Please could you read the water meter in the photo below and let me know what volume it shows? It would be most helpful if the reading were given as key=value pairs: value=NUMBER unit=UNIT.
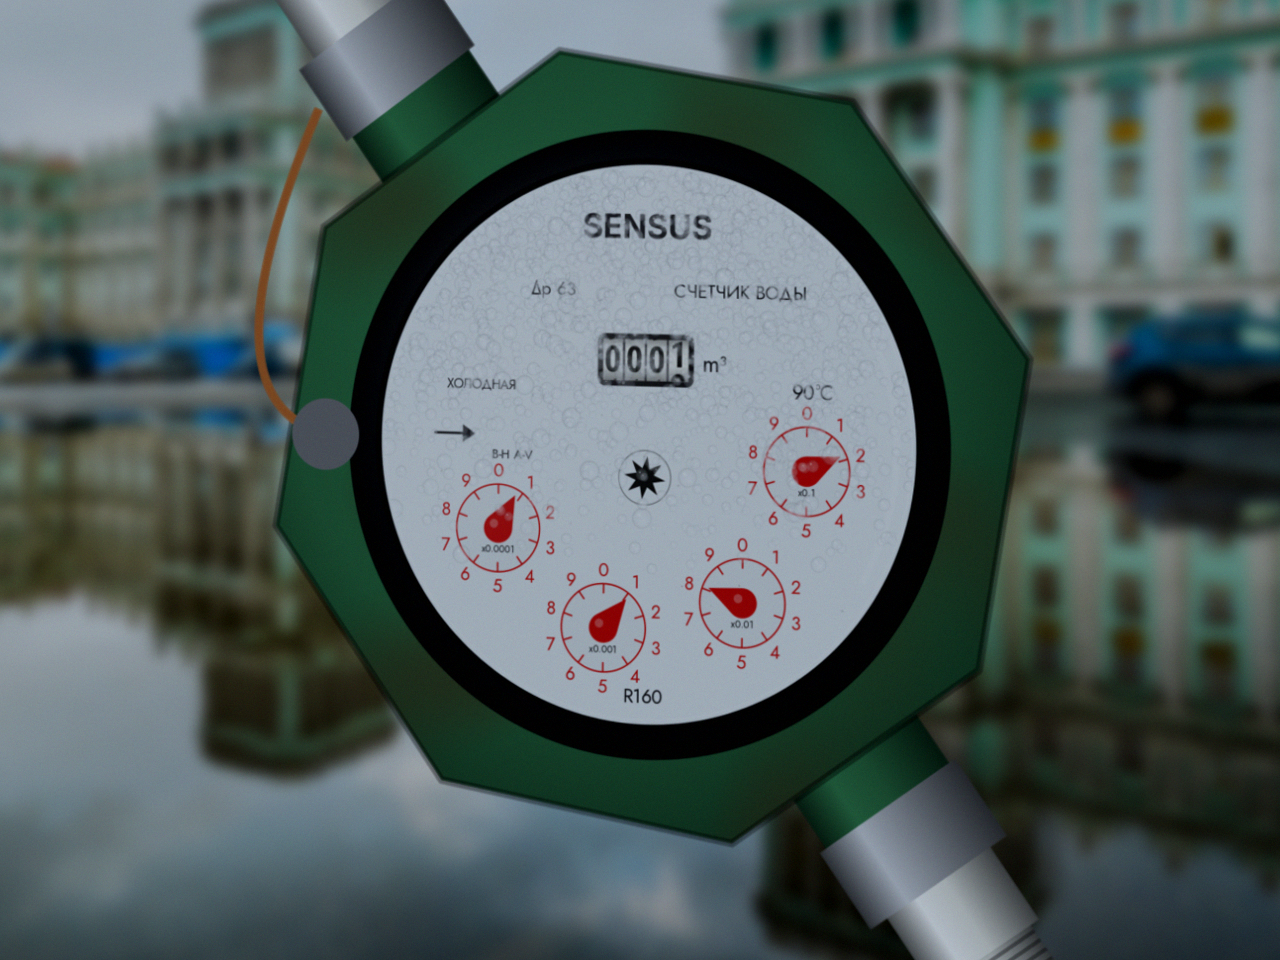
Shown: value=1.1810 unit=m³
